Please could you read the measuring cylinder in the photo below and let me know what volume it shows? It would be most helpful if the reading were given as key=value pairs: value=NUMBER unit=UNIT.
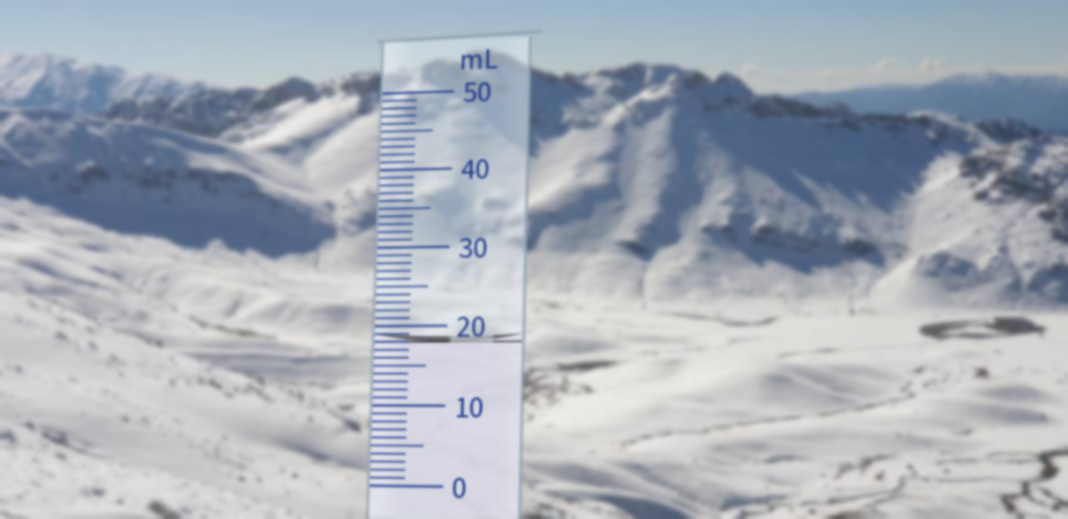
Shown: value=18 unit=mL
